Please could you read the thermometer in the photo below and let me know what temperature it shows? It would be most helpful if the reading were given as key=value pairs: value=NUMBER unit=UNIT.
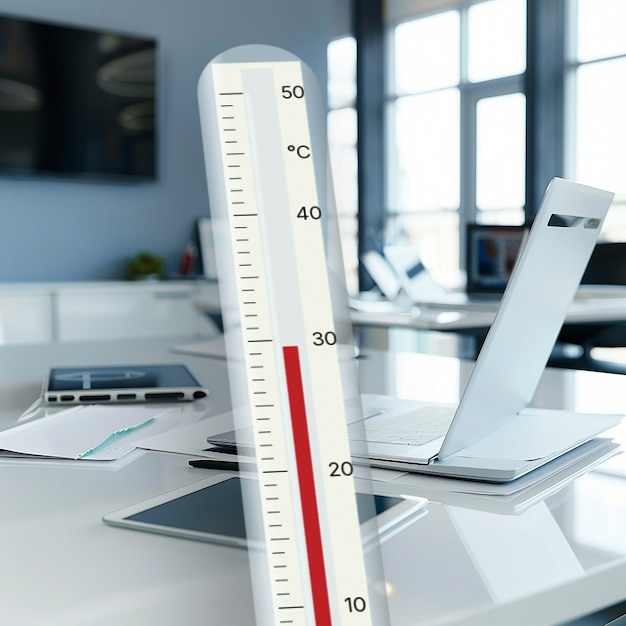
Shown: value=29.5 unit=°C
